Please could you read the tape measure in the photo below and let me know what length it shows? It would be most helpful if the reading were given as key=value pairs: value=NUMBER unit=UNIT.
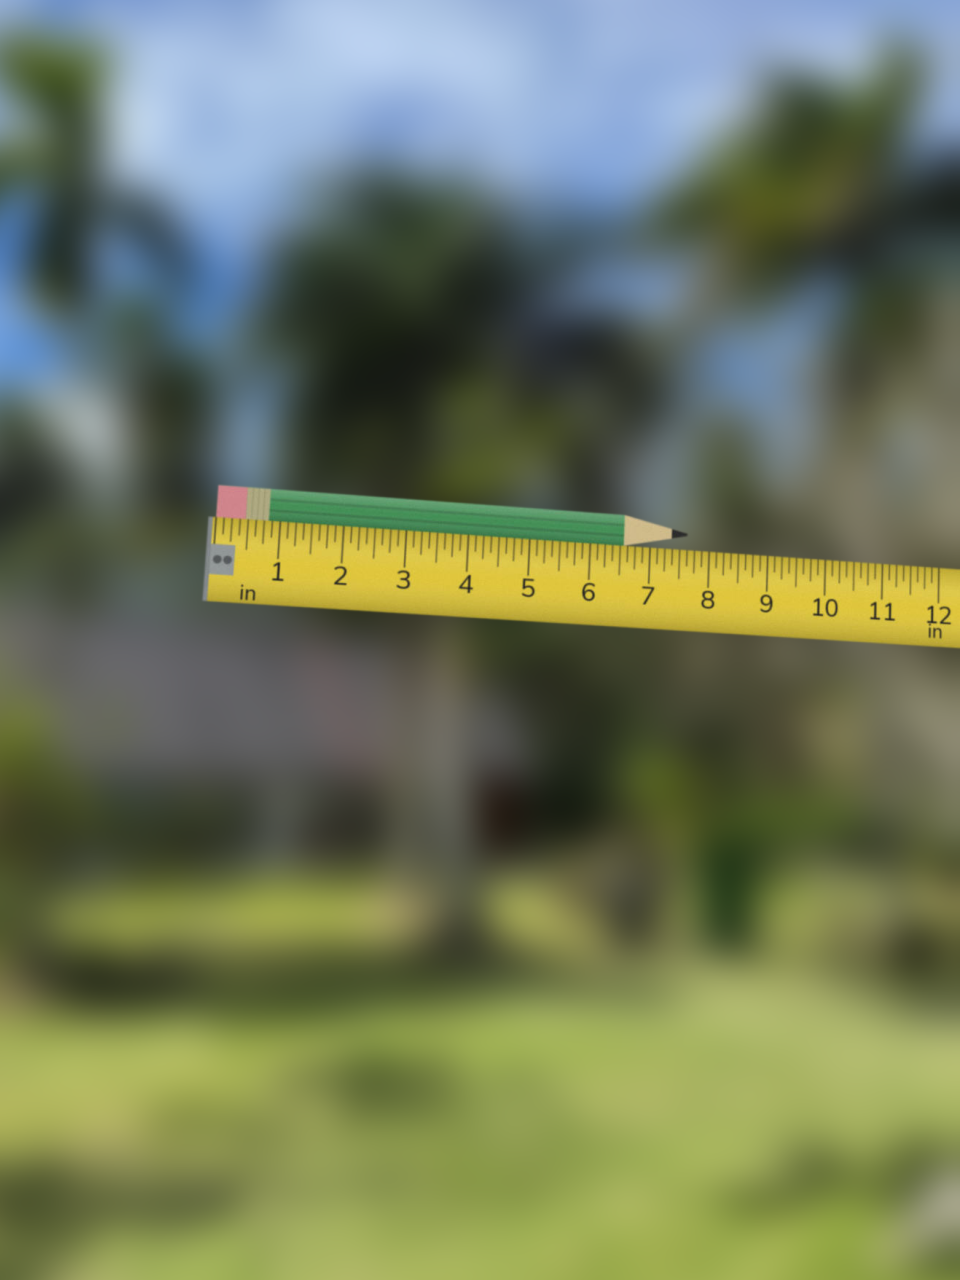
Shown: value=7.625 unit=in
